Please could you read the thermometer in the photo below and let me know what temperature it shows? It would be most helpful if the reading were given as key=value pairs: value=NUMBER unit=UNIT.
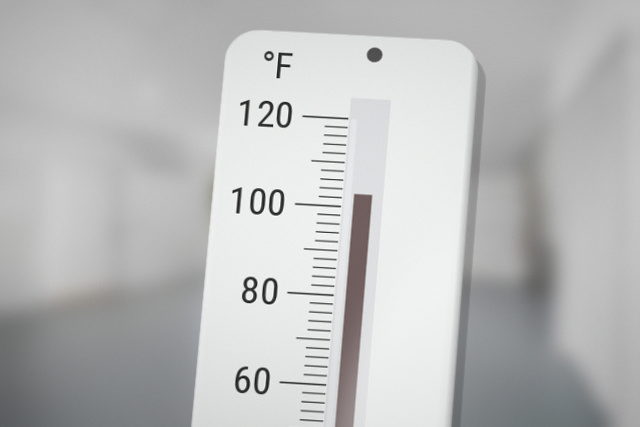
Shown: value=103 unit=°F
